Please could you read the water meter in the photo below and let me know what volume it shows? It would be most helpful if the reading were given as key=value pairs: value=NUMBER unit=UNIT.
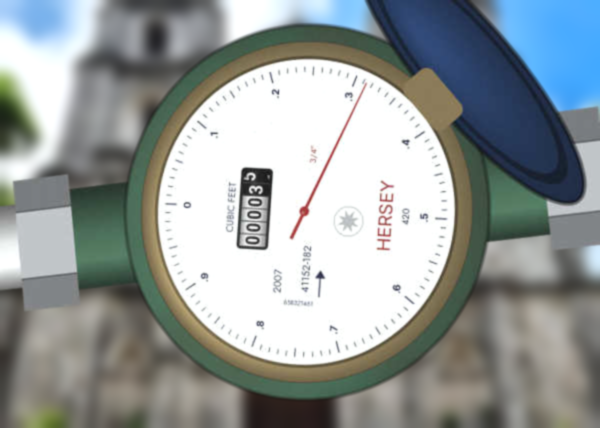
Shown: value=35.31 unit=ft³
